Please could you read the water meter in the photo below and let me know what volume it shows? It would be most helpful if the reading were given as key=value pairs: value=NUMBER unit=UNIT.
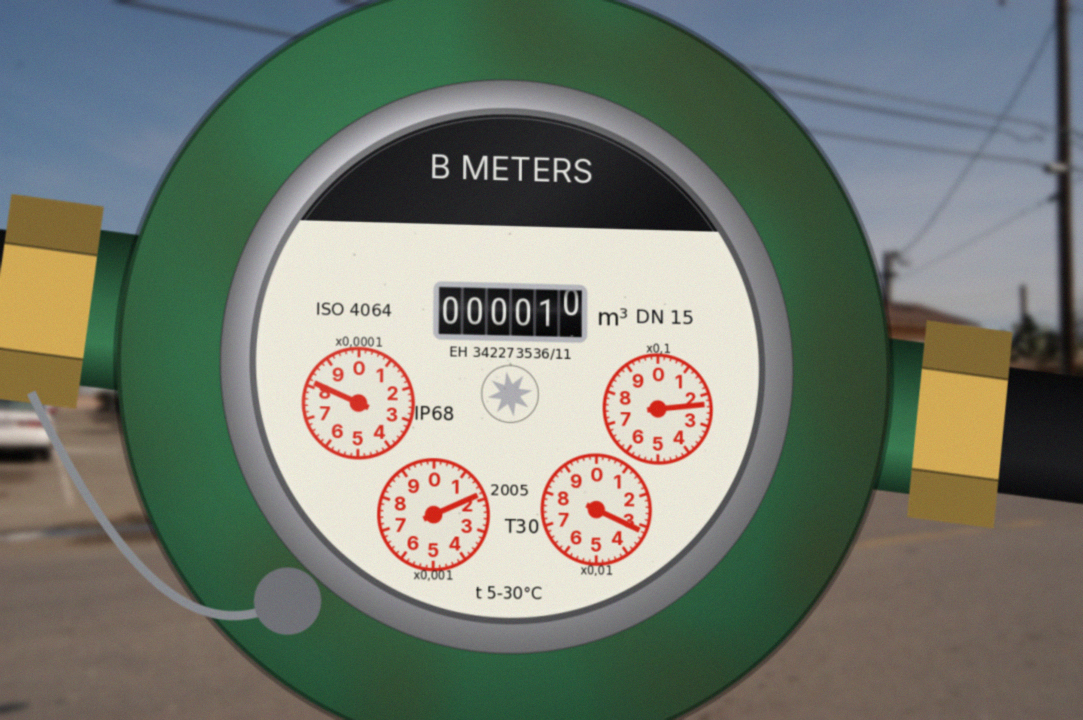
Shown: value=10.2318 unit=m³
